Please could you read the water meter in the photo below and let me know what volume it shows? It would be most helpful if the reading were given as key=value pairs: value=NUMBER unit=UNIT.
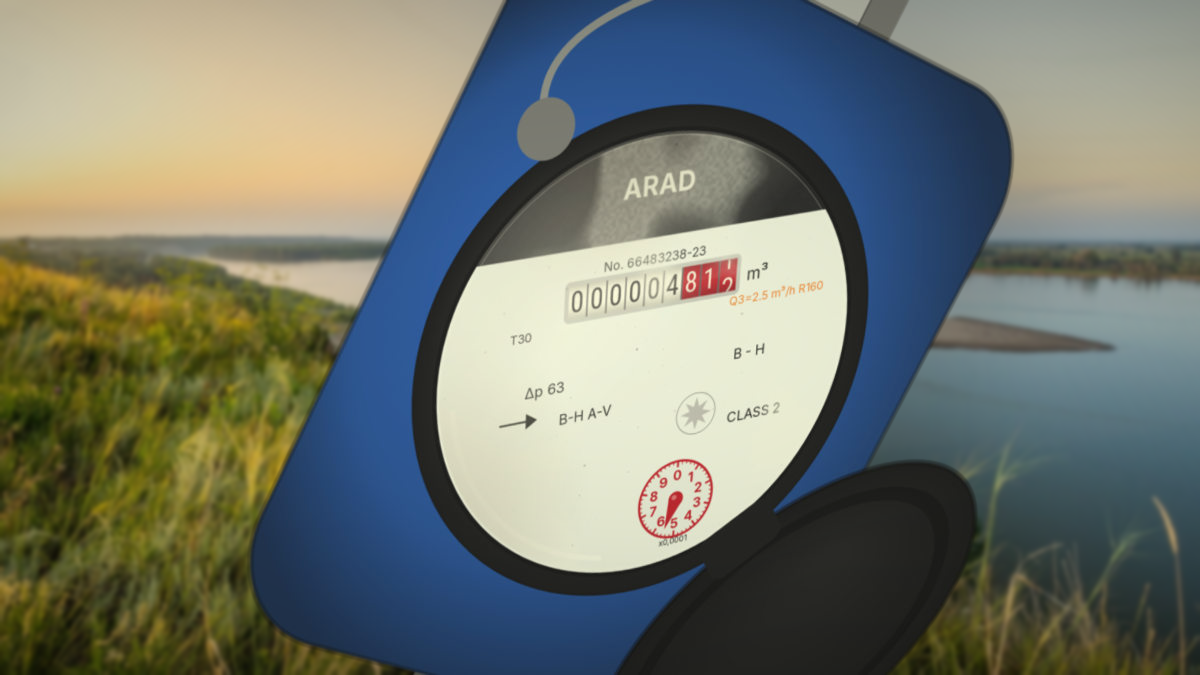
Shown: value=4.8115 unit=m³
